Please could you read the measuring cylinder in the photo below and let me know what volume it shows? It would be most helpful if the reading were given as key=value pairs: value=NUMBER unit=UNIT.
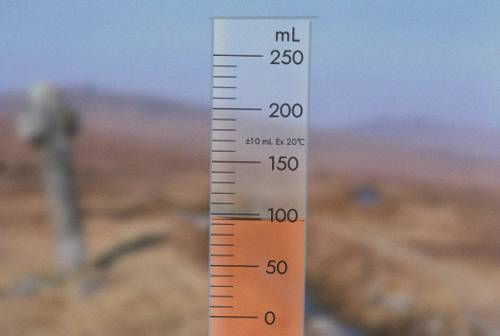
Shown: value=95 unit=mL
